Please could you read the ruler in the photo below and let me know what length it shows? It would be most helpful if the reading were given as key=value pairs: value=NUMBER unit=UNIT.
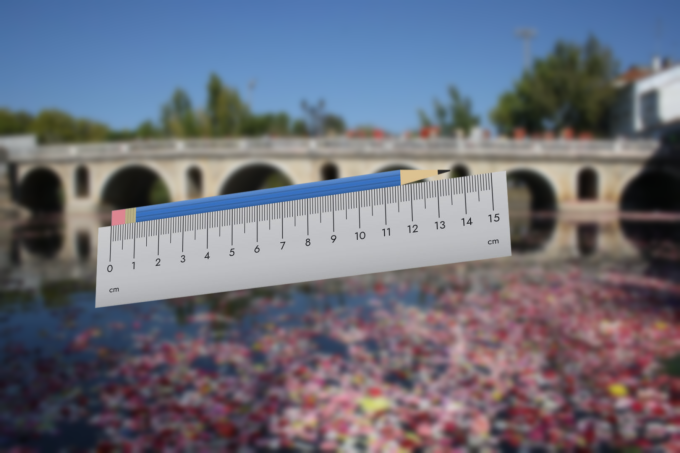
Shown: value=13.5 unit=cm
